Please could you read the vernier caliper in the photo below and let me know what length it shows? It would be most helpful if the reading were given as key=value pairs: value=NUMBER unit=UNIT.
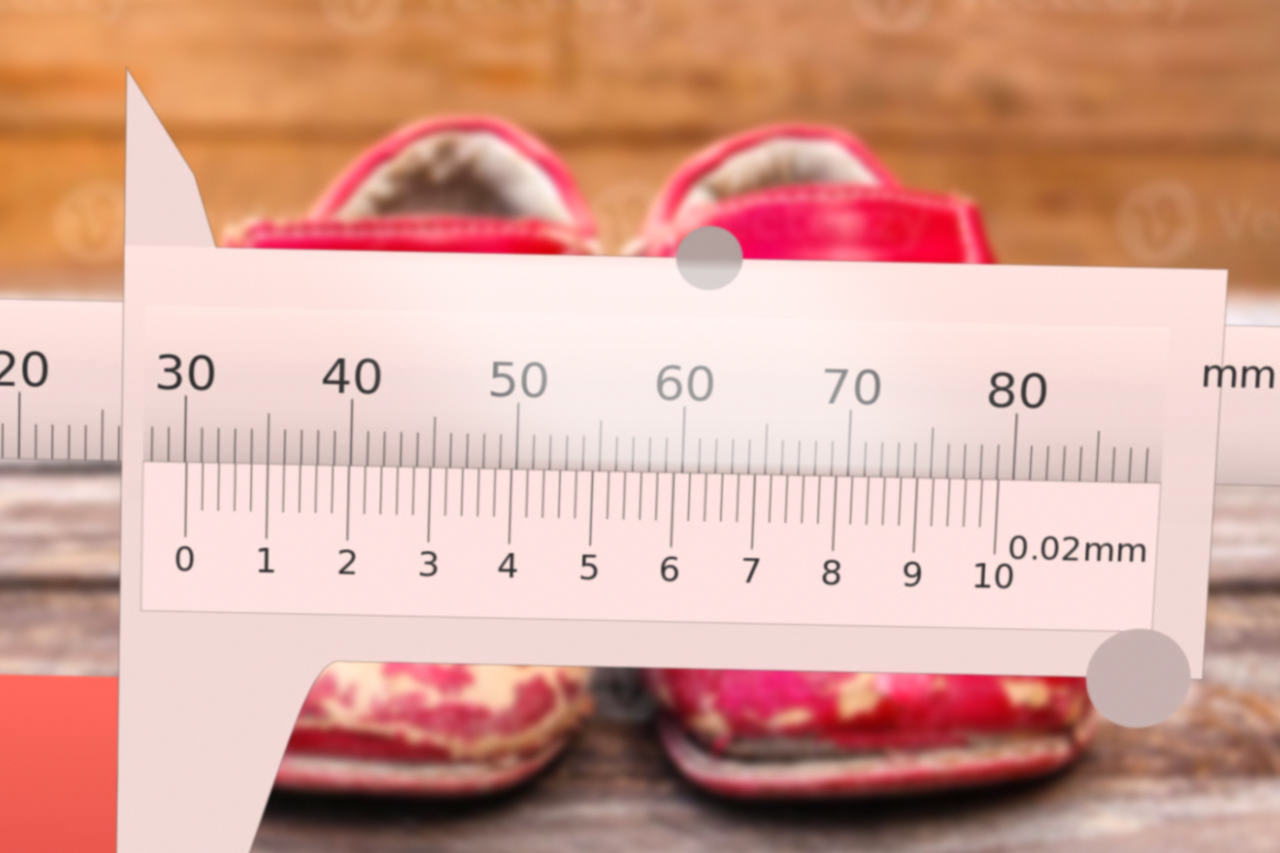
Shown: value=30.1 unit=mm
